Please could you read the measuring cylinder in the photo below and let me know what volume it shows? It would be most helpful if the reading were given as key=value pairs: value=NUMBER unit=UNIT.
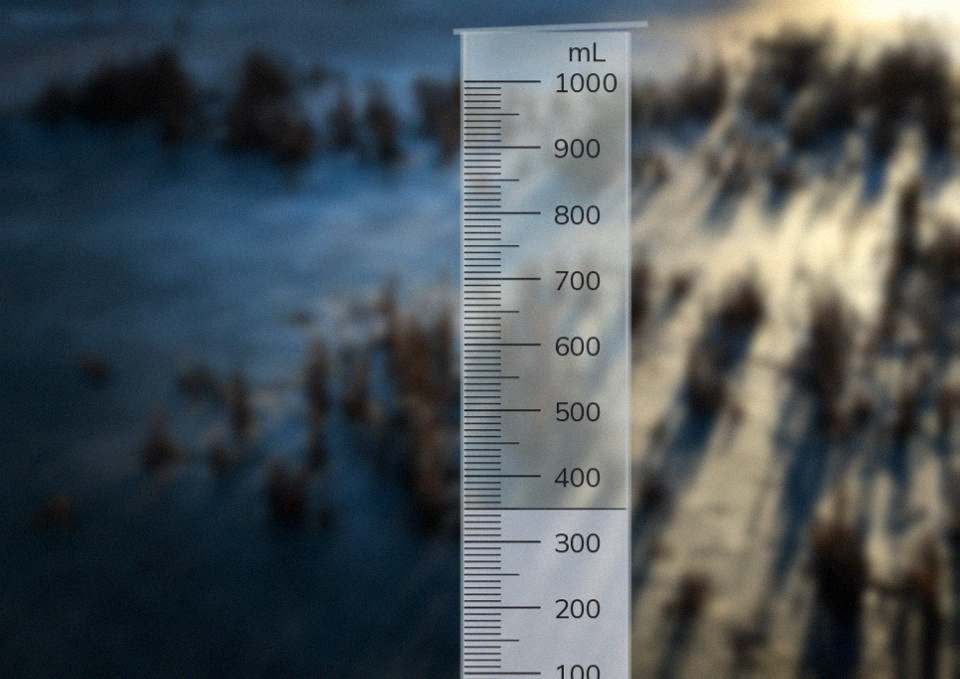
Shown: value=350 unit=mL
